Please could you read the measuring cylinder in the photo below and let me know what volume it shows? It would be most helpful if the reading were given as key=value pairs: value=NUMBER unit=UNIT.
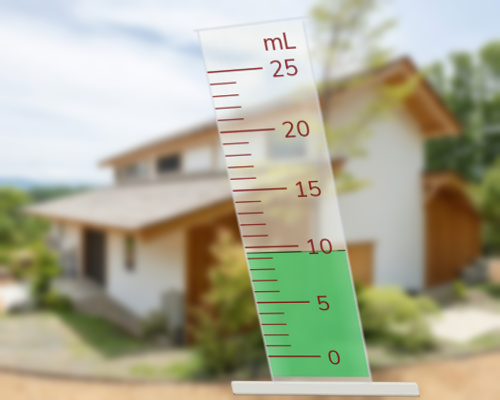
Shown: value=9.5 unit=mL
